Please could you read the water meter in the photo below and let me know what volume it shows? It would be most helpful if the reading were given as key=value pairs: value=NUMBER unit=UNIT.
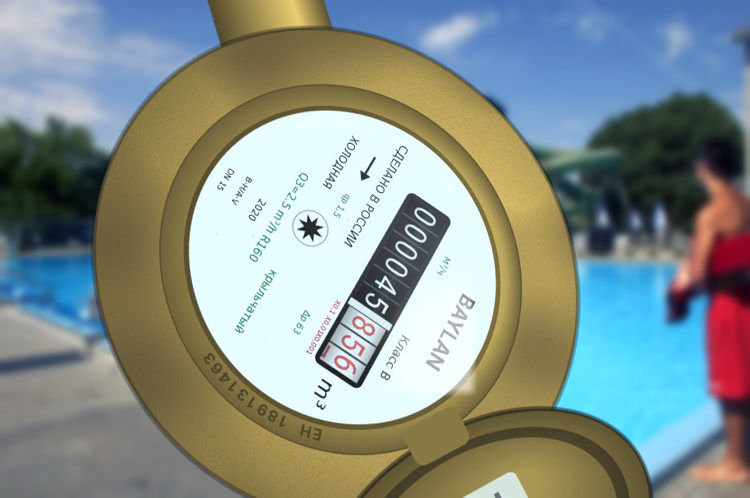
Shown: value=45.856 unit=m³
